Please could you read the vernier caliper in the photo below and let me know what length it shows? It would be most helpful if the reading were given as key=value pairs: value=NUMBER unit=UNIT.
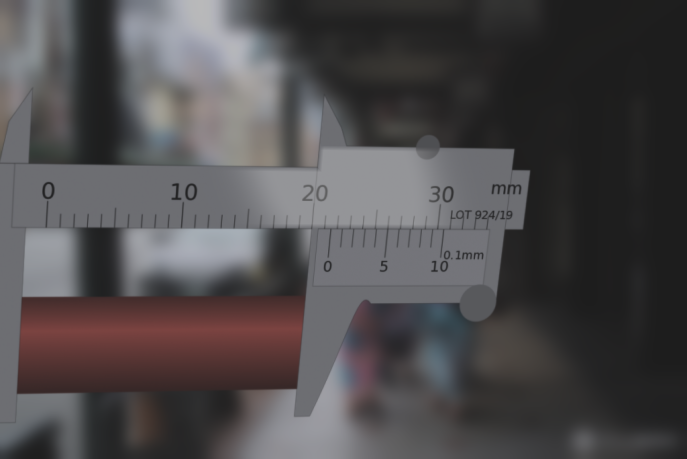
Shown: value=21.5 unit=mm
